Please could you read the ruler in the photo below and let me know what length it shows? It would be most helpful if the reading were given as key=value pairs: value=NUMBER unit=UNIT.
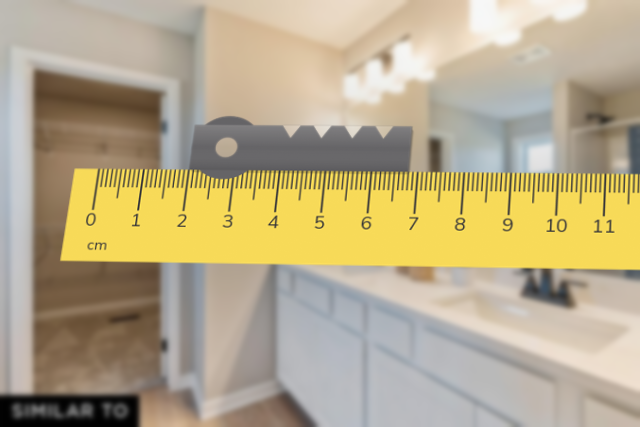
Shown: value=4.8 unit=cm
